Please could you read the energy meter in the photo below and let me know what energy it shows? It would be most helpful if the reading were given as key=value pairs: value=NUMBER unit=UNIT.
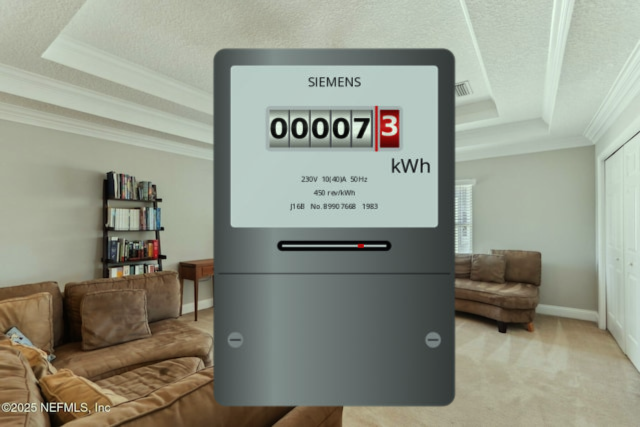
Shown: value=7.3 unit=kWh
